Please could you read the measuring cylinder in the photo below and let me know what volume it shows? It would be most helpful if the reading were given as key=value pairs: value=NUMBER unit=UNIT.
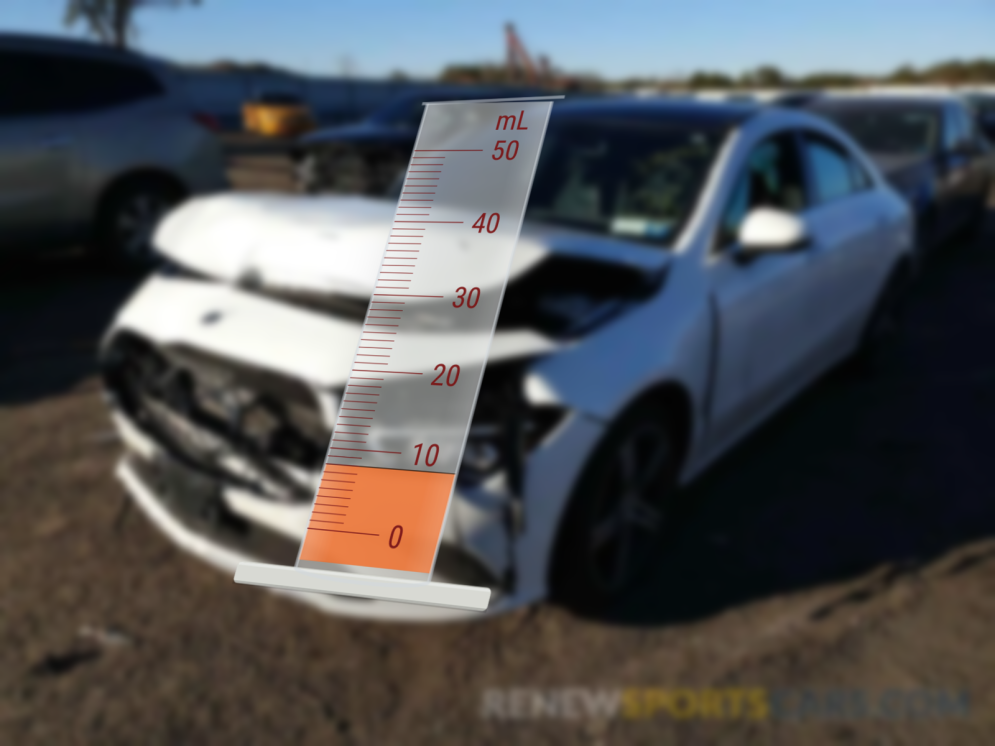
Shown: value=8 unit=mL
